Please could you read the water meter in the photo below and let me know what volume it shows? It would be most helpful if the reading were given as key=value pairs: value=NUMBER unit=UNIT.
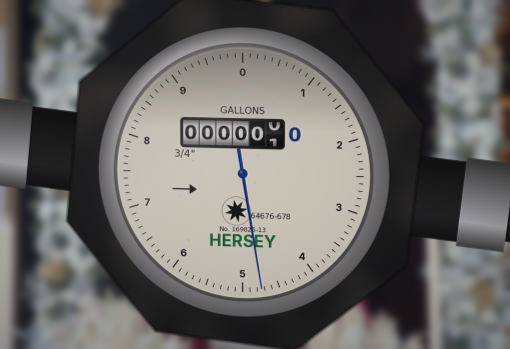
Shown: value=4.7 unit=gal
